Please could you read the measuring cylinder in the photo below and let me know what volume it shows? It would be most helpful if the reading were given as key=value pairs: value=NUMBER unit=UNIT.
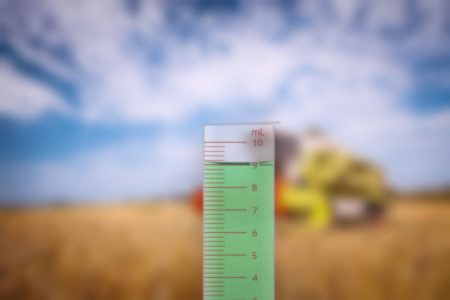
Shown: value=9 unit=mL
